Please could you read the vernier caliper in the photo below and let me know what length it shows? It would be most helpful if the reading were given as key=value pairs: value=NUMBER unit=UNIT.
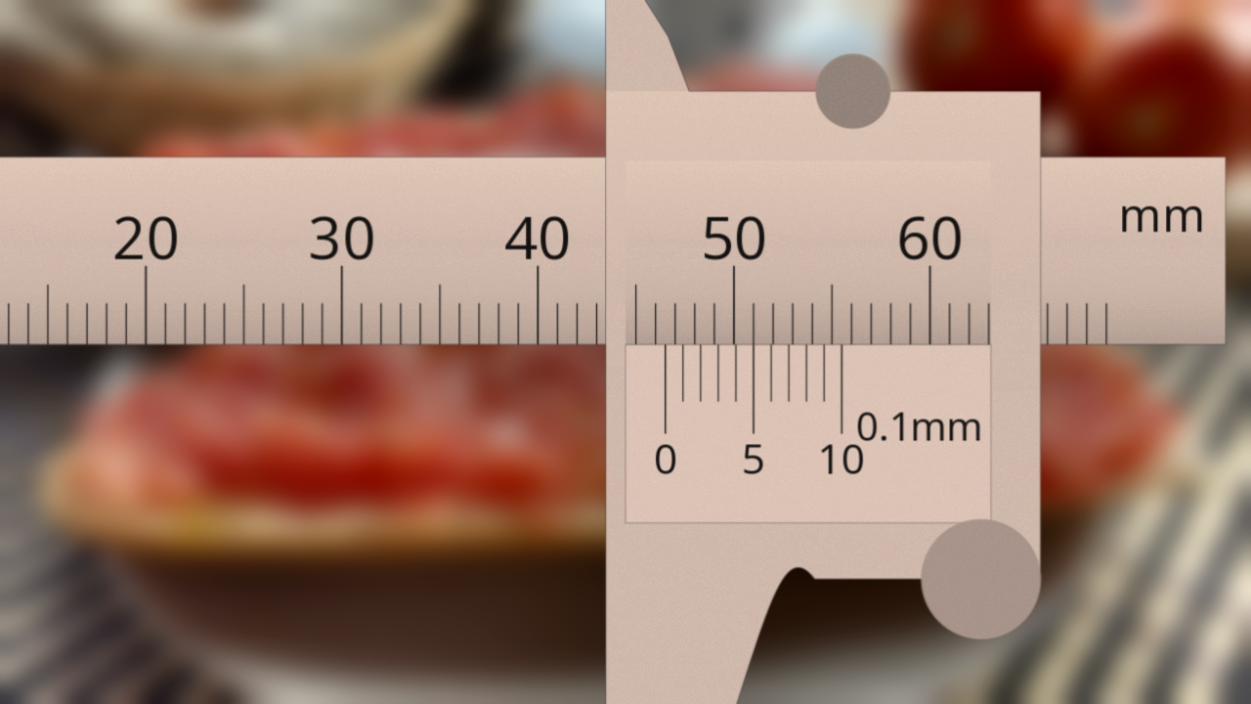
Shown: value=46.5 unit=mm
